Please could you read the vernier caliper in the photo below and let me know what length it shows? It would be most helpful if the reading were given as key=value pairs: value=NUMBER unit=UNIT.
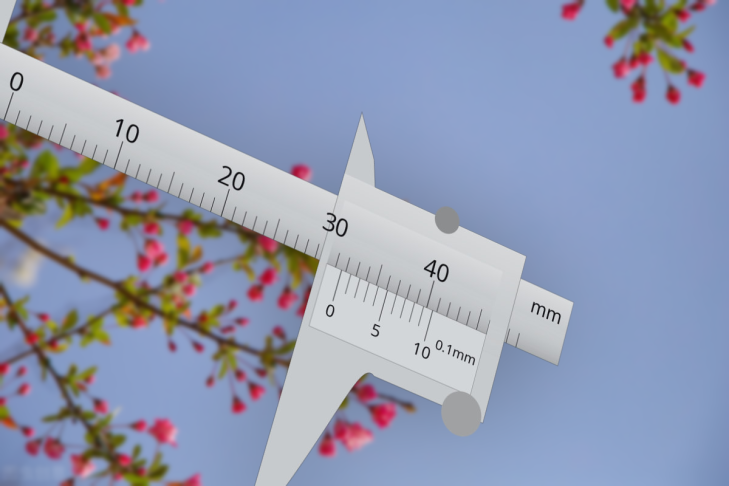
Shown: value=31.6 unit=mm
